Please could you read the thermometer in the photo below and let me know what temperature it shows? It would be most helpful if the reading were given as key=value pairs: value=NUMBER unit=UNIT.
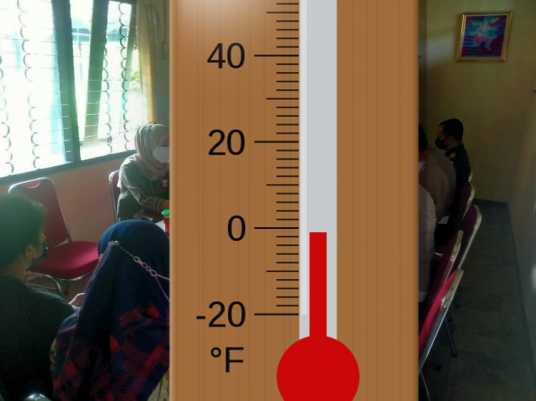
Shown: value=-1 unit=°F
